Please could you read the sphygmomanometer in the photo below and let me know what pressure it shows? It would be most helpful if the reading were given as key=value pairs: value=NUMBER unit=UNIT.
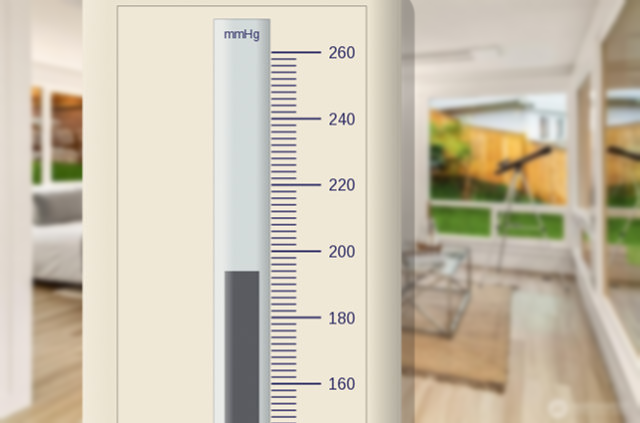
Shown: value=194 unit=mmHg
